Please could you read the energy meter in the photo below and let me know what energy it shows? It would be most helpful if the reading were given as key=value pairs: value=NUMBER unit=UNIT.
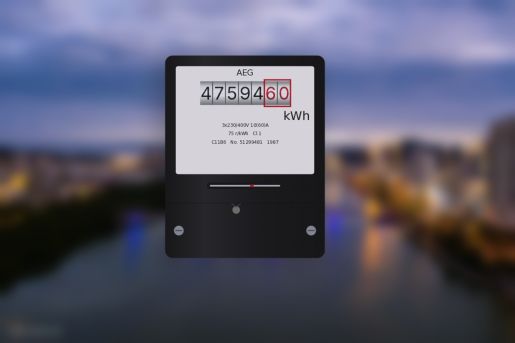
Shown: value=47594.60 unit=kWh
